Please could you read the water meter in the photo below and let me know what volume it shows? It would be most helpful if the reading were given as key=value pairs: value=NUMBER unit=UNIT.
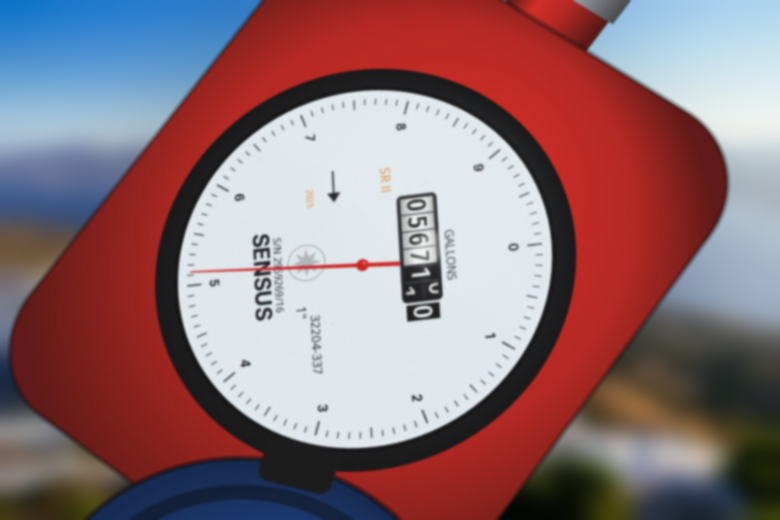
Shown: value=567105.1 unit=gal
